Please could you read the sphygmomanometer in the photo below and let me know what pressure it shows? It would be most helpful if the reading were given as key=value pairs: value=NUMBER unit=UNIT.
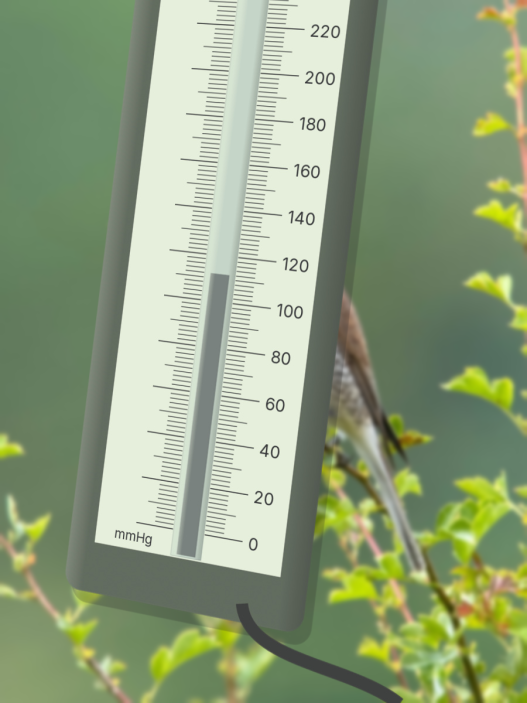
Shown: value=112 unit=mmHg
